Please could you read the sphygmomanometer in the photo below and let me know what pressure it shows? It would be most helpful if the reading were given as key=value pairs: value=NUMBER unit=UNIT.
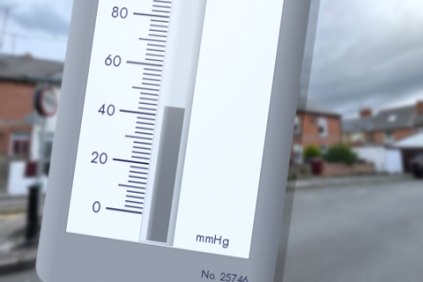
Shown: value=44 unit=mmHg
